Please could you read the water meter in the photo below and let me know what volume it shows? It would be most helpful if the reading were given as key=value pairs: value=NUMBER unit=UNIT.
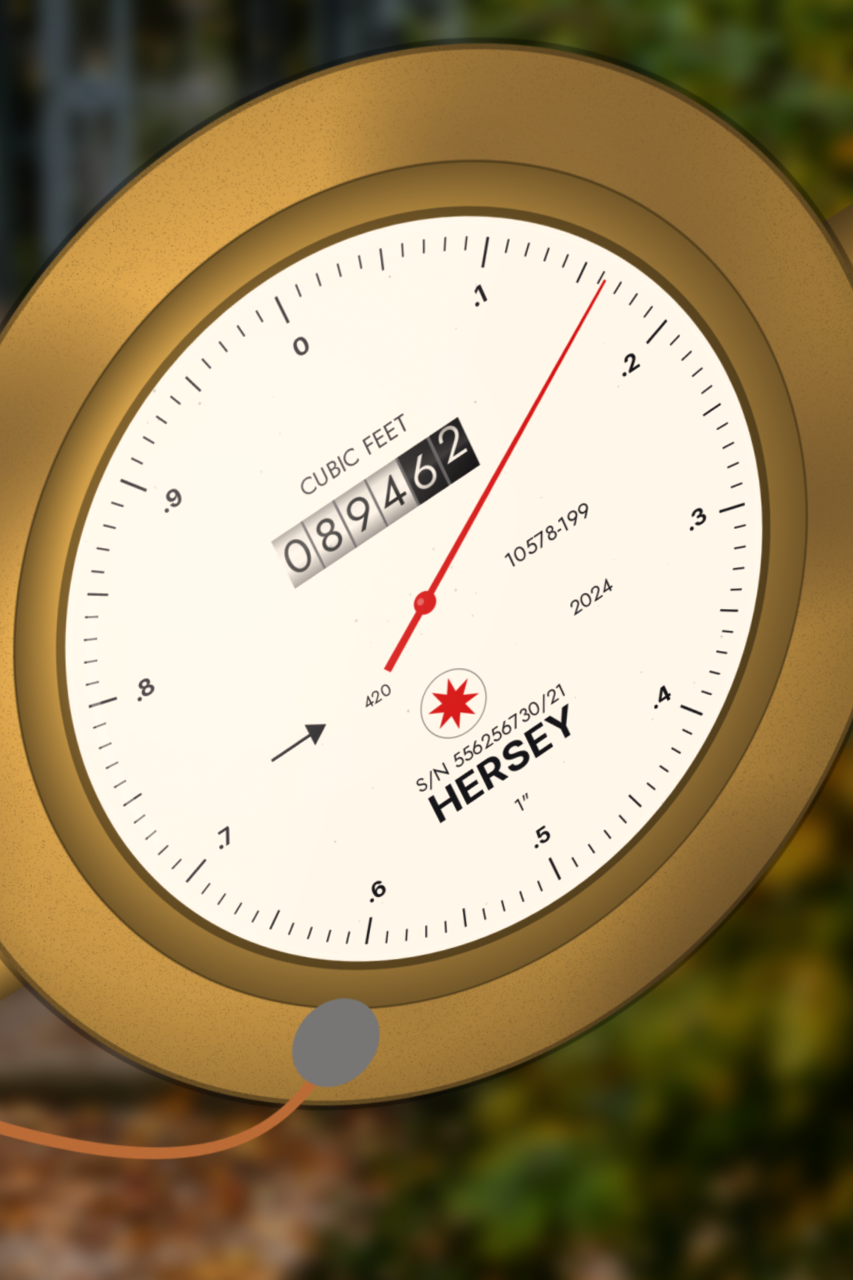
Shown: value=89462.16 unit=ft³
